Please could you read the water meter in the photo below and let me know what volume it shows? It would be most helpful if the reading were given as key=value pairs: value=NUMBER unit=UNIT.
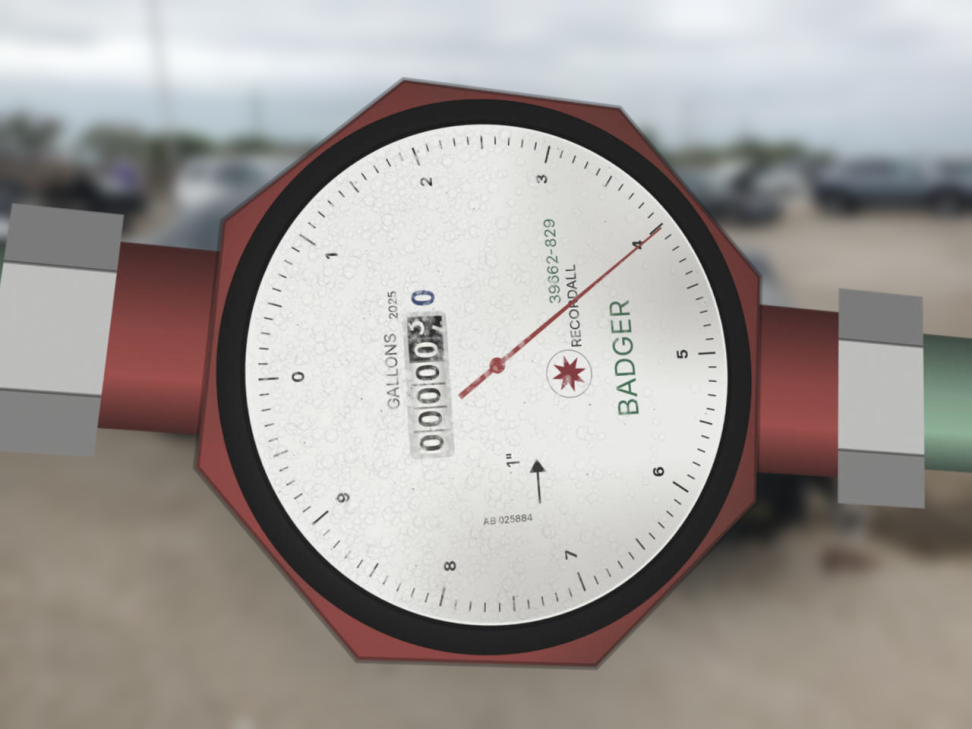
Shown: value=34.0 unit=gal
